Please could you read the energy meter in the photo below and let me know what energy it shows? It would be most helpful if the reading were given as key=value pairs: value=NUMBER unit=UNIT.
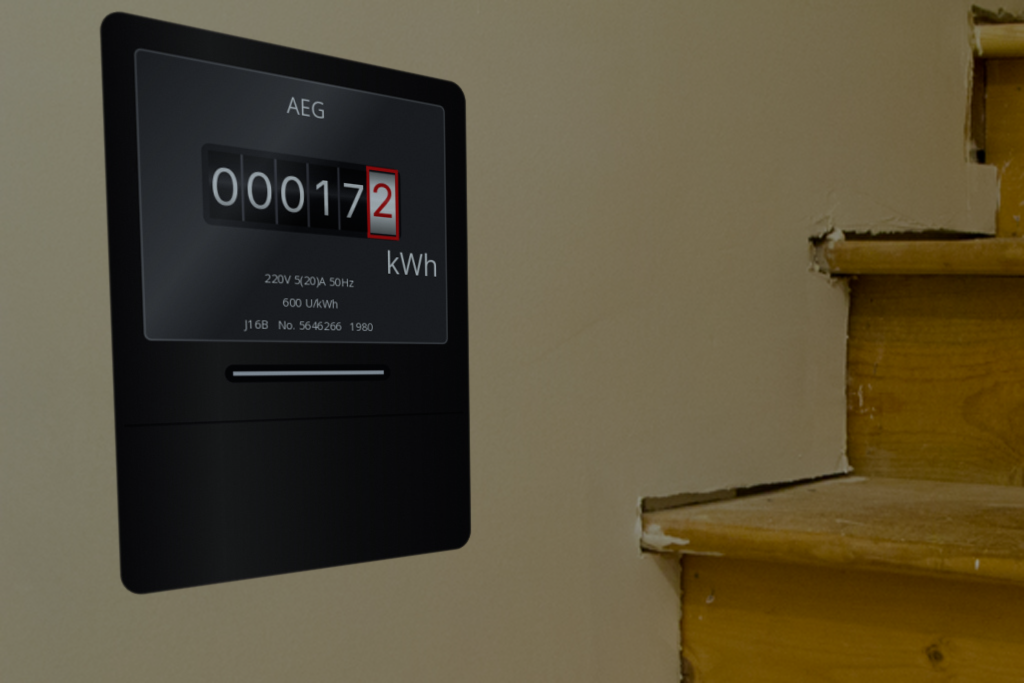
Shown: value=17.2 unit=kWh
